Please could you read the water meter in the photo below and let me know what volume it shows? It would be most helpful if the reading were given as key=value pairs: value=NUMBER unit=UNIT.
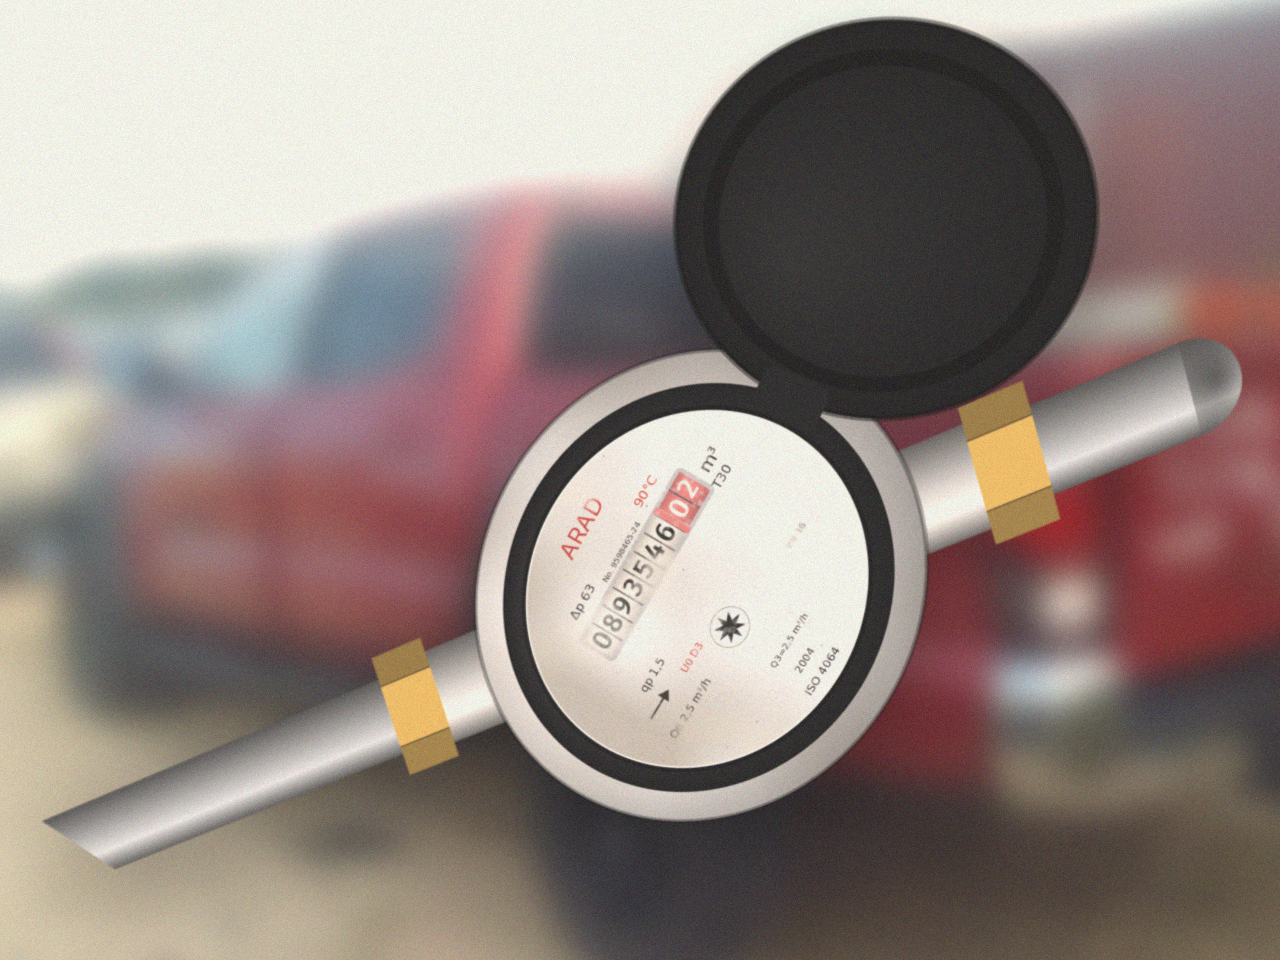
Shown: value=893546.02 unit=m³
